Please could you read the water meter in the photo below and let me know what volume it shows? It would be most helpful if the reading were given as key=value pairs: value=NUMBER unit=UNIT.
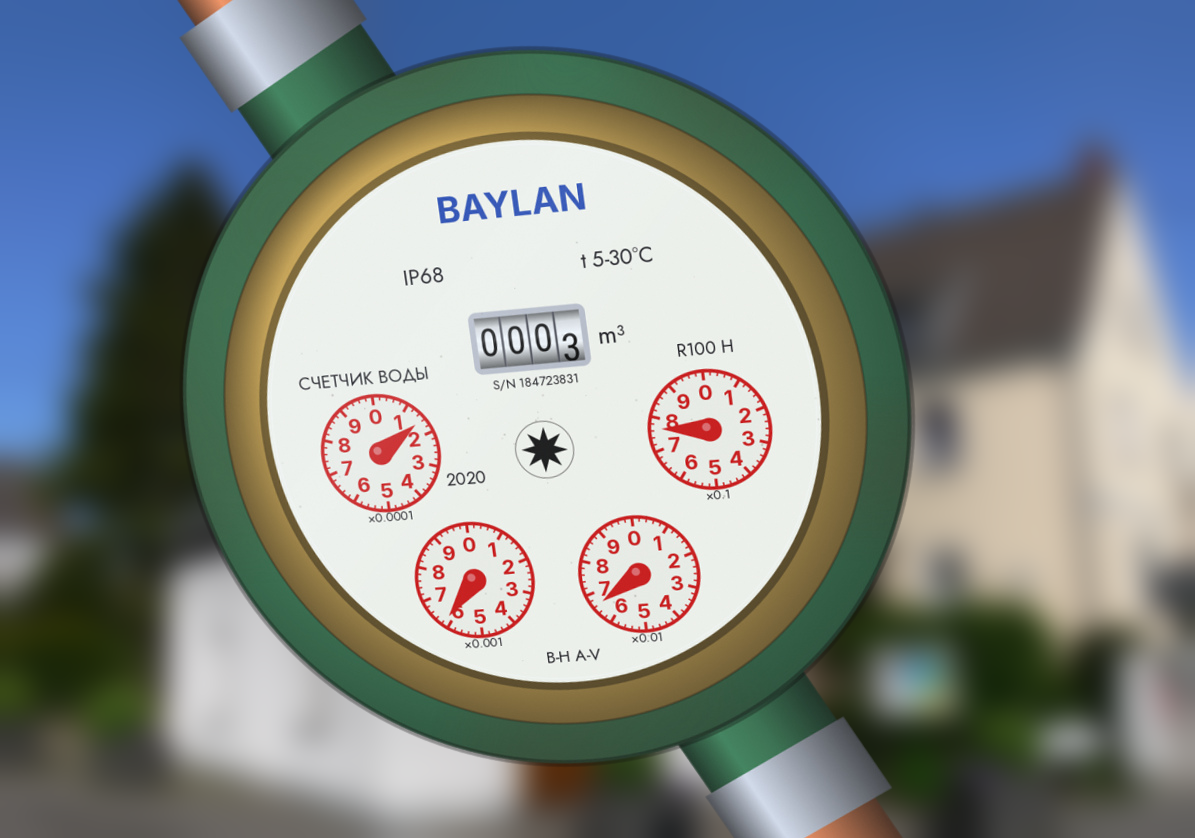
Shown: value=2.7661 unit=m³
